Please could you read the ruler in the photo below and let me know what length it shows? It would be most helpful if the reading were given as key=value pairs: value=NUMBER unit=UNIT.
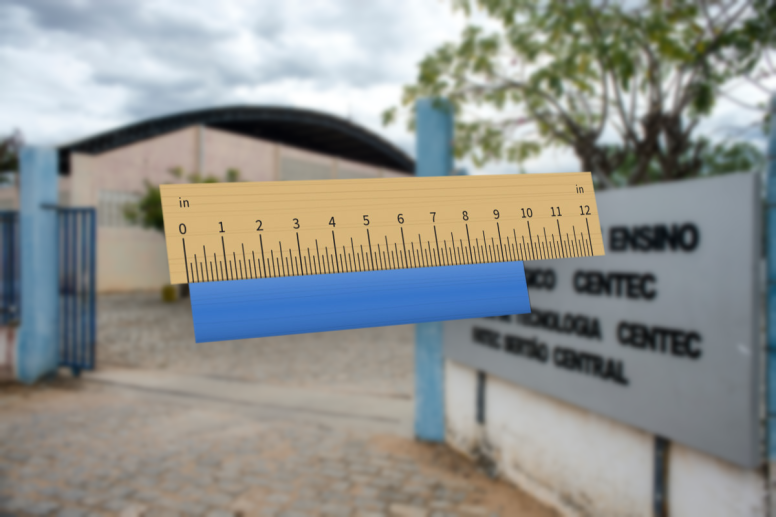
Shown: value=9.625 unit=in
